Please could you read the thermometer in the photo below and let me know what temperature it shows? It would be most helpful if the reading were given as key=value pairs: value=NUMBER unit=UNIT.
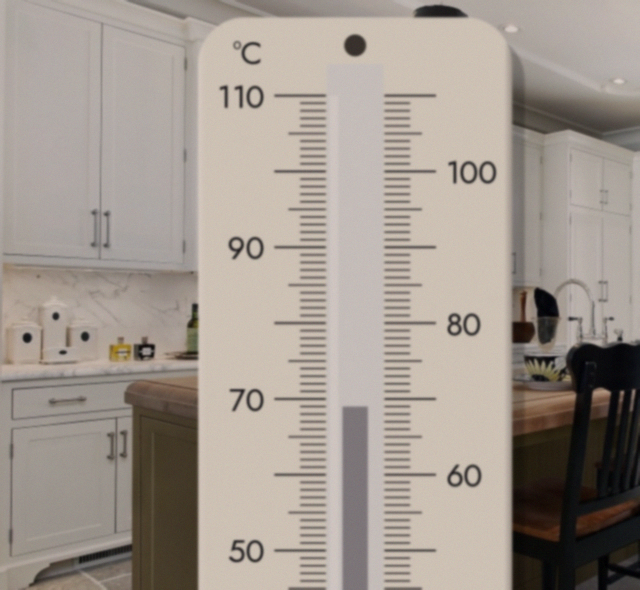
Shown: value=69 unit=°C
